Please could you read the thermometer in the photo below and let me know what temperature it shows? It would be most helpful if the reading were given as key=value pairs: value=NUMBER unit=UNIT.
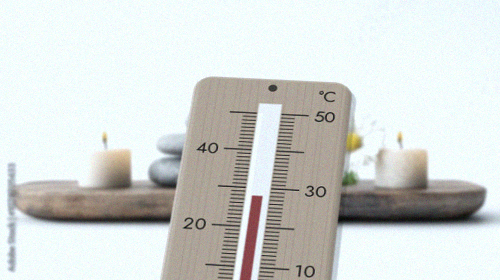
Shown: value=28 unit=°C
